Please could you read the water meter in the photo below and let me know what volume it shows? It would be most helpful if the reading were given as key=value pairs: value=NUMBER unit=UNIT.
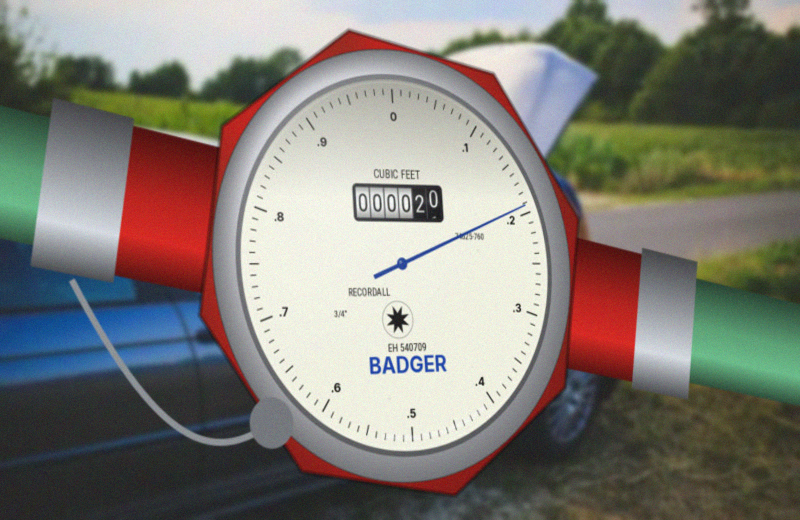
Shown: value=20.19 unit=ft³
